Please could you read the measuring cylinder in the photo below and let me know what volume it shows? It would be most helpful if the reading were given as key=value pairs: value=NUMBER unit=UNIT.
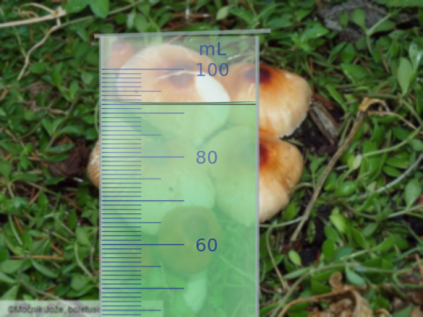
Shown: value=92 unit=mL
